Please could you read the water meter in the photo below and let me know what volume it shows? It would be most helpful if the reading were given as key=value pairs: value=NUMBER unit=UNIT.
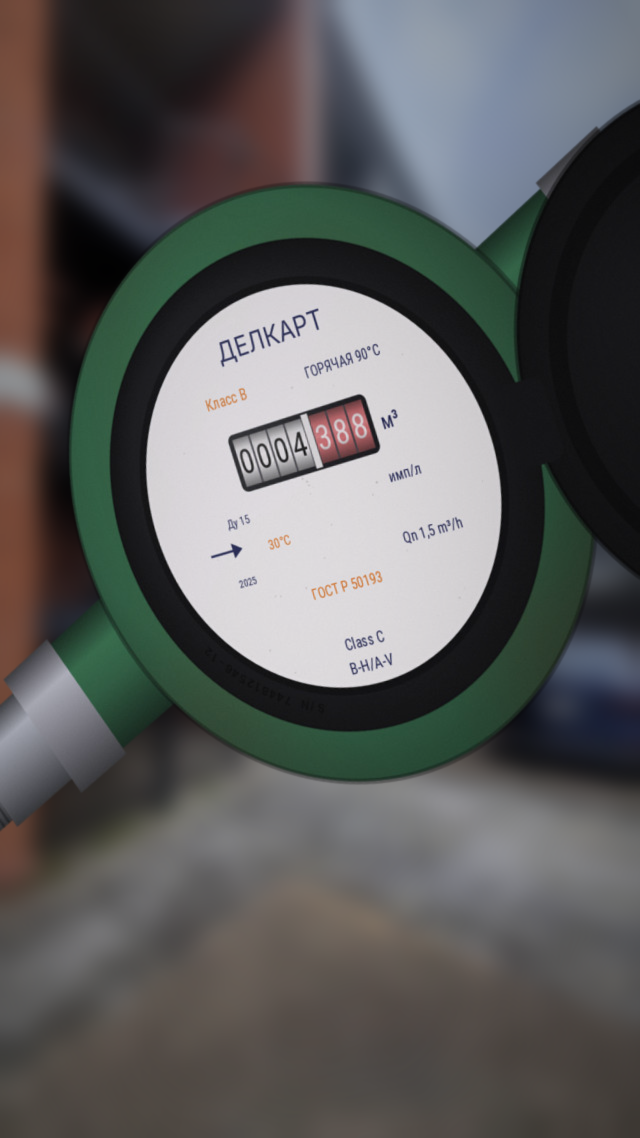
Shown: value=4.388 unit=m³
